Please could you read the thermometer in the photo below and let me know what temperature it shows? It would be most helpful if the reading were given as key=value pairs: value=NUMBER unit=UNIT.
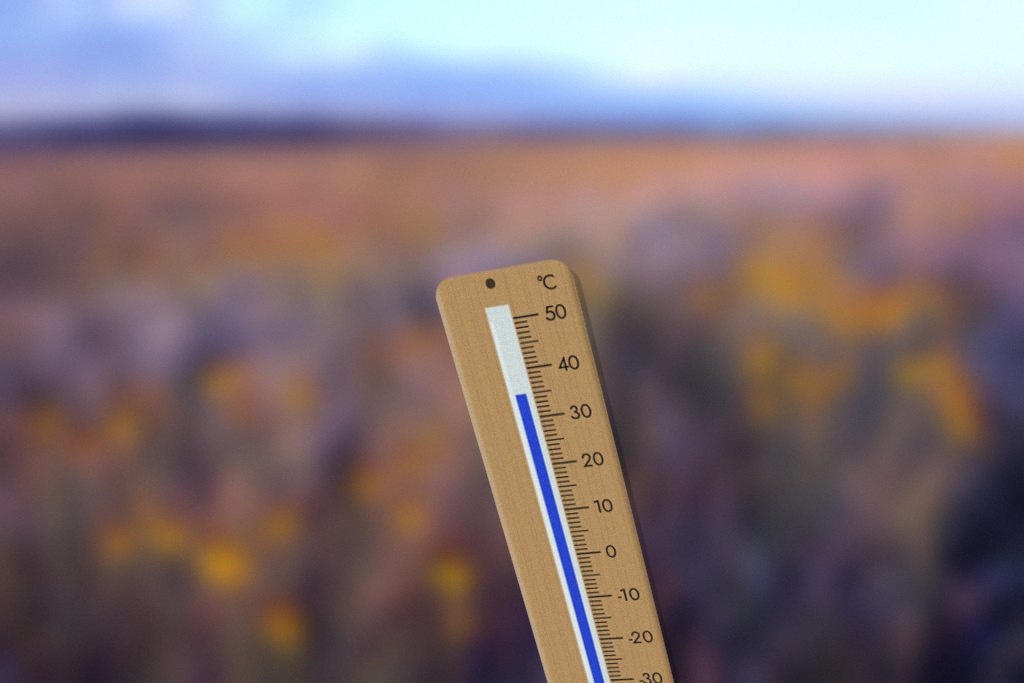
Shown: value=35 unit=°C
